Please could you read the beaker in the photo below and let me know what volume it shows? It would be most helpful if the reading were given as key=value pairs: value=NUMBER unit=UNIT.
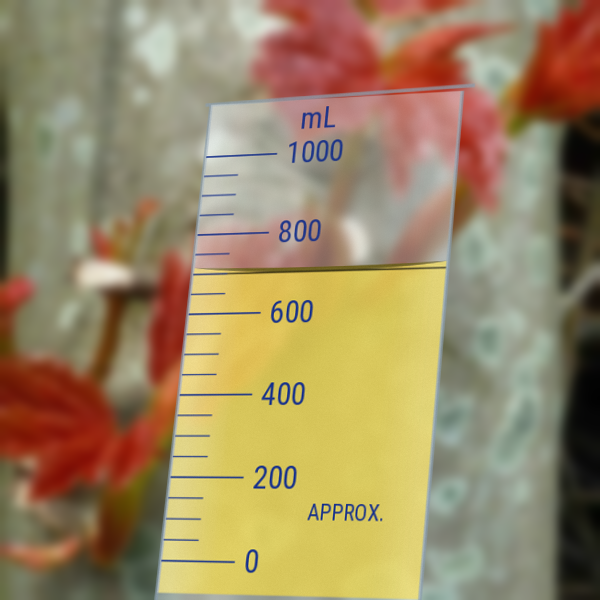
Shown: value=700 unit=mL
